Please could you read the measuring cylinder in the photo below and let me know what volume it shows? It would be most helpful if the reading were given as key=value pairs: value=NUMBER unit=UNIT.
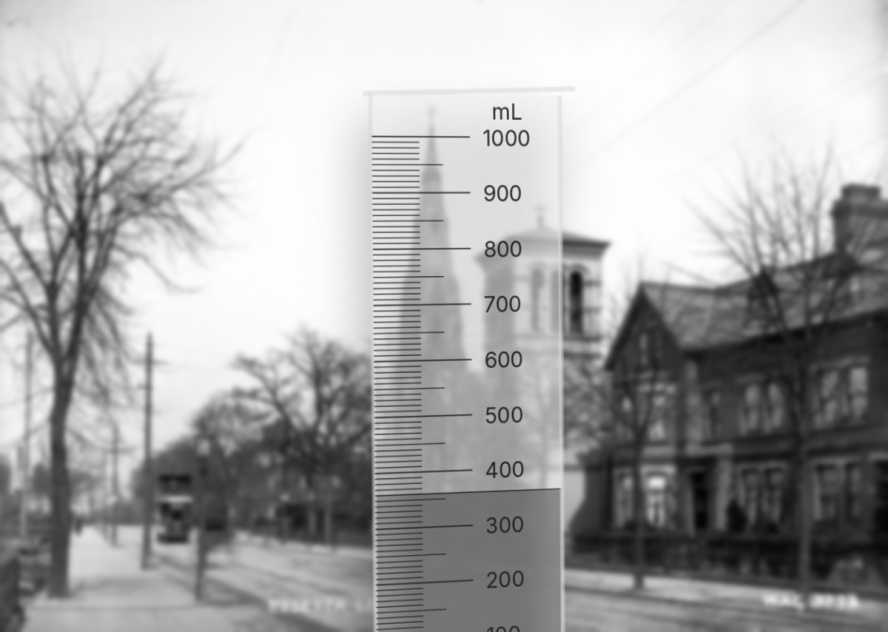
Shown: value=360 unit=mL
